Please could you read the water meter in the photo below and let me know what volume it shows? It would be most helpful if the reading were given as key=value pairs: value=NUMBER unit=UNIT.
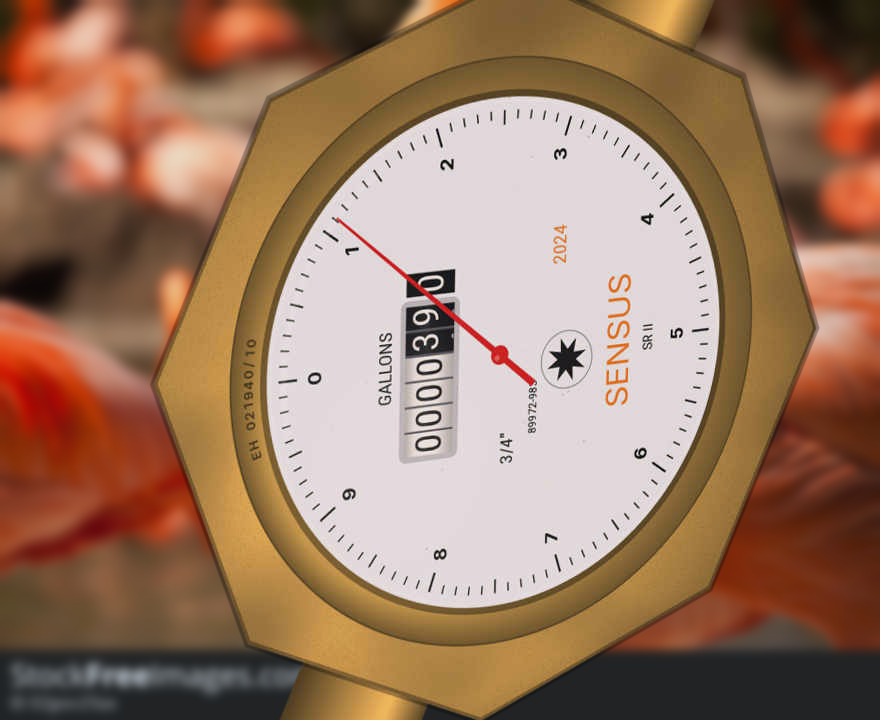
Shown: value=391.1 unit=gal
